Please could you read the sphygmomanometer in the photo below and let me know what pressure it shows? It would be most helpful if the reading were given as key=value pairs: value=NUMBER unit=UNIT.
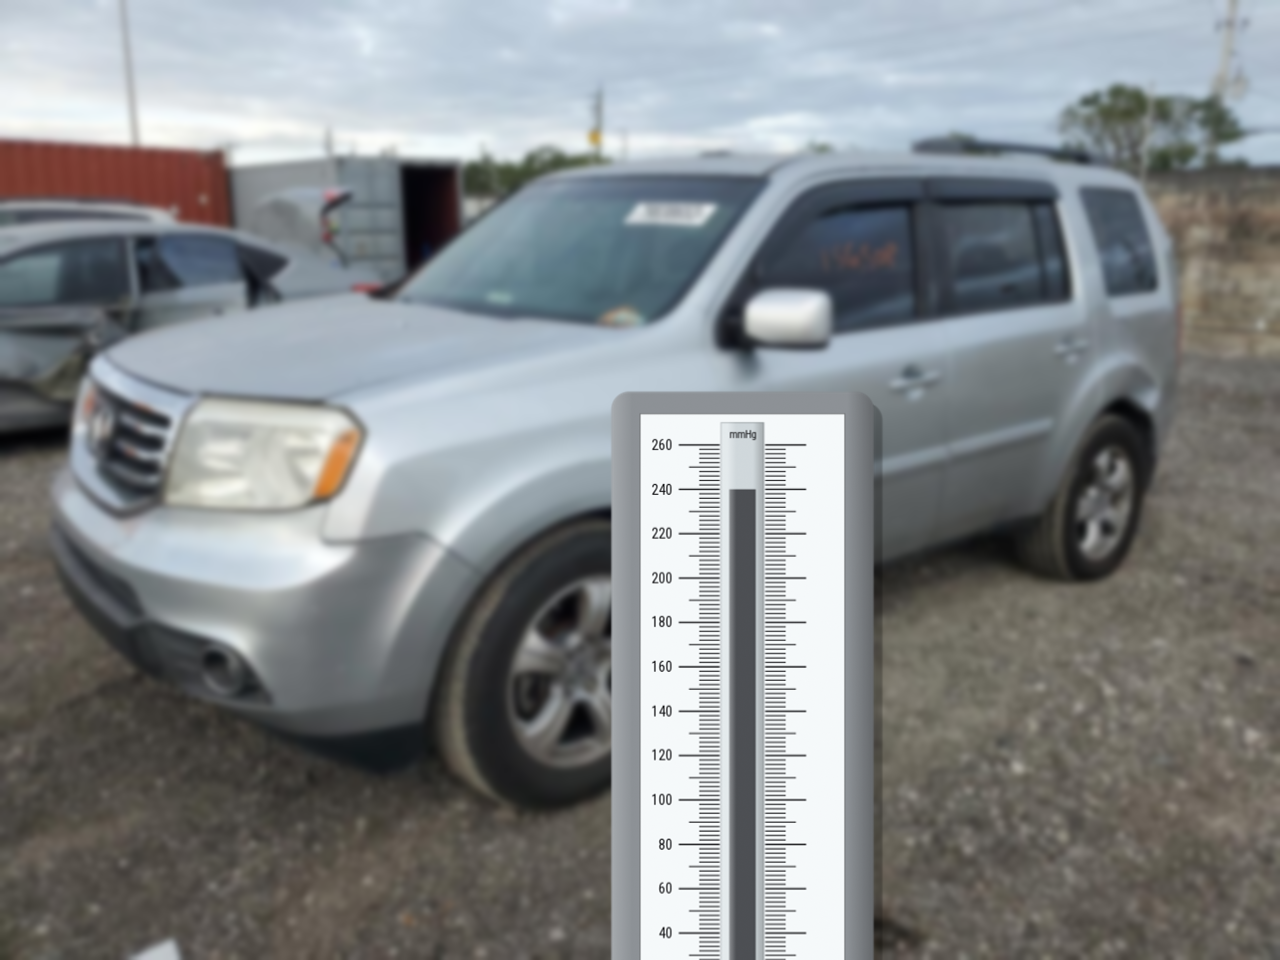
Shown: value=240 unit=mmHg
